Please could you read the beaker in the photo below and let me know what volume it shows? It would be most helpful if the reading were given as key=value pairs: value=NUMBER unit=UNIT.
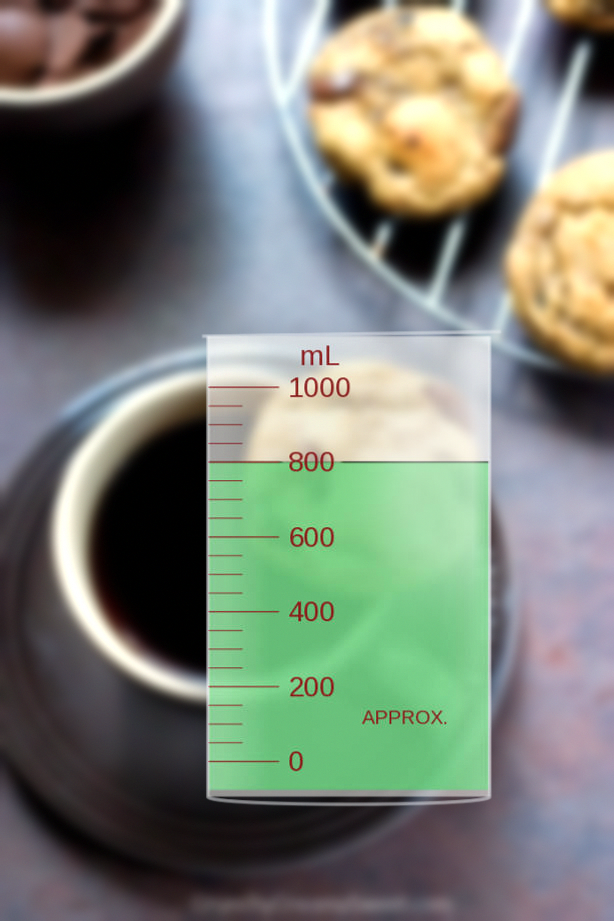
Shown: value=800 unit=mL
